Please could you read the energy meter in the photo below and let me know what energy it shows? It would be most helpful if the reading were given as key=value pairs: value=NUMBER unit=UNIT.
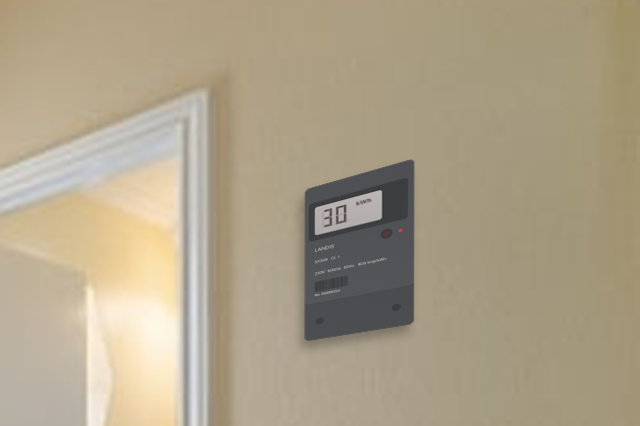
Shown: value=30 unit=kWh
